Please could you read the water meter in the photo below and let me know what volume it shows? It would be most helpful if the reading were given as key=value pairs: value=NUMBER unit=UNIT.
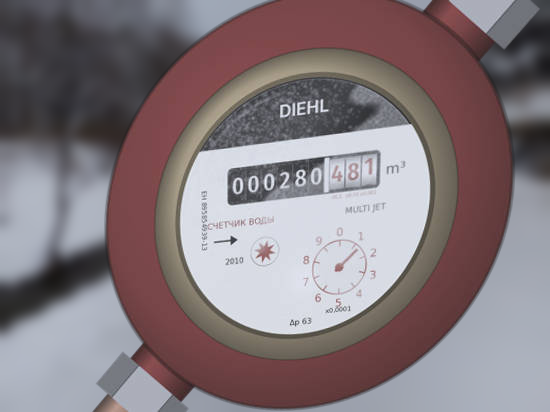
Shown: value=280.4811 unit=m³
